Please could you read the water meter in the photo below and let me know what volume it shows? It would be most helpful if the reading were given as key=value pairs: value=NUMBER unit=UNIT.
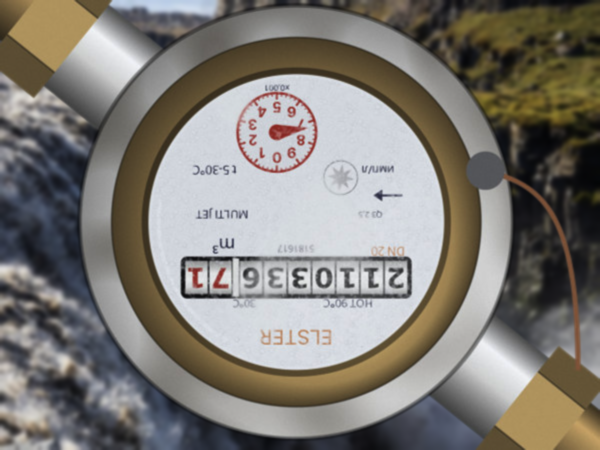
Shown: value=2110336.717 unit=m³
